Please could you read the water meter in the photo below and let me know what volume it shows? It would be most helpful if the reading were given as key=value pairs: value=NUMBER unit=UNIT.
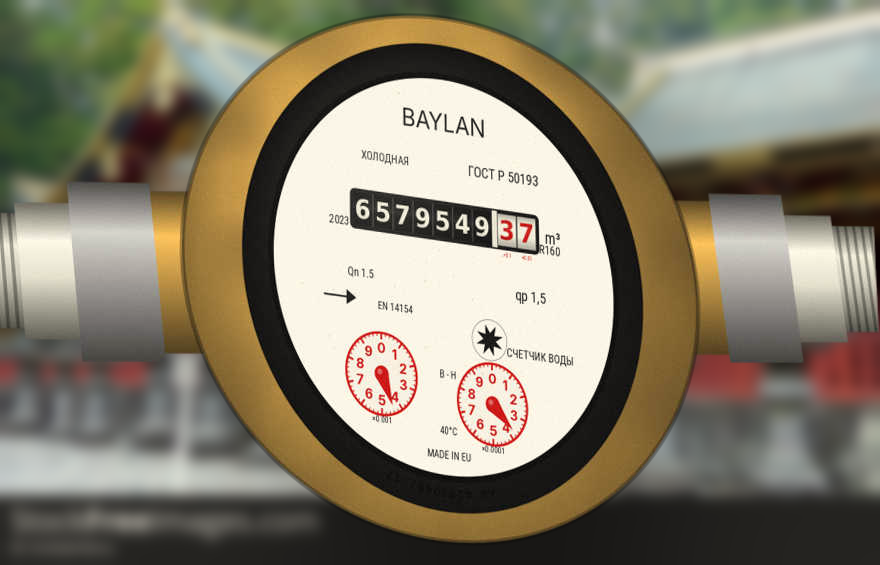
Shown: value=6579549.3743 unit=m³
